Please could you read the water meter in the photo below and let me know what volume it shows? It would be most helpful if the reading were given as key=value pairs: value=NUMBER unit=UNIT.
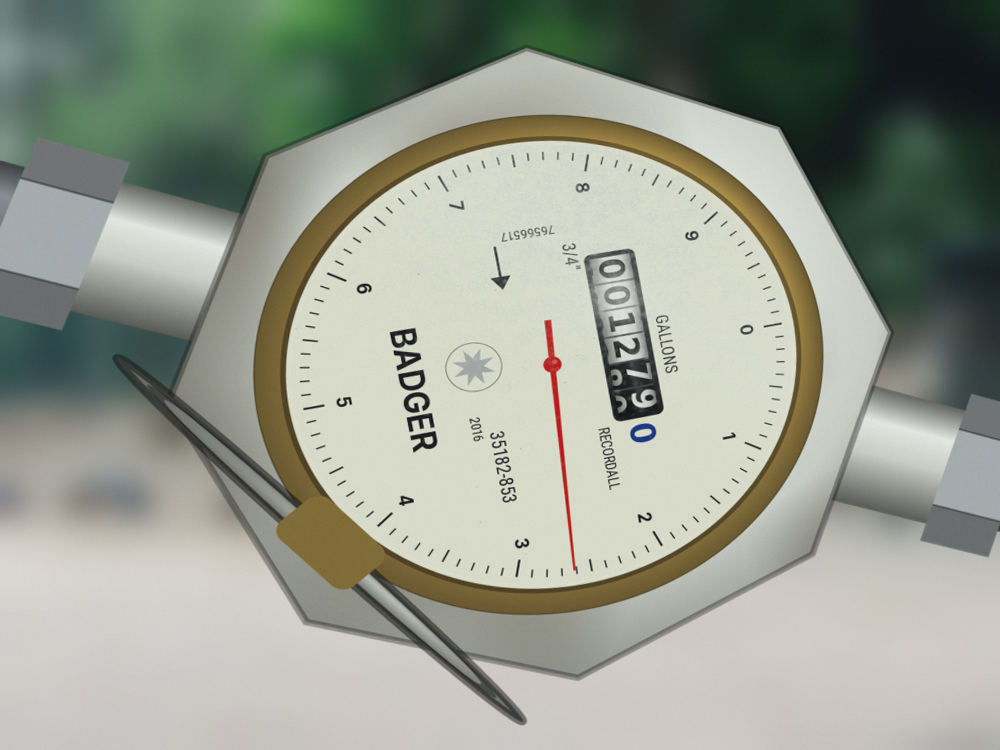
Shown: value=12792.6 unit=gal
